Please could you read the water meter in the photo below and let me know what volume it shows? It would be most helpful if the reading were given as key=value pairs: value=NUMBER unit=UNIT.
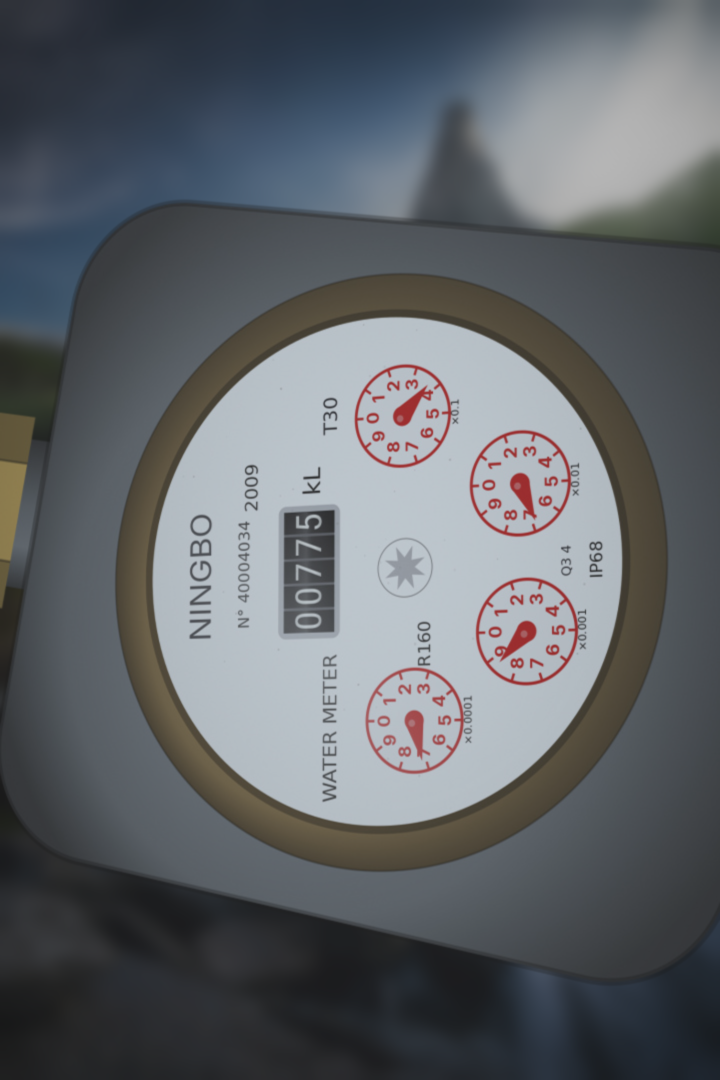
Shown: value=775.3687 unit=kL
